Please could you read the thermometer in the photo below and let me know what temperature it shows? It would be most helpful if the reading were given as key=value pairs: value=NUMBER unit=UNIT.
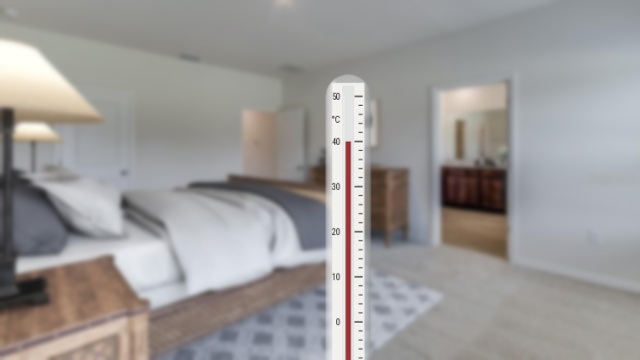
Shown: value=40 unit=°C
